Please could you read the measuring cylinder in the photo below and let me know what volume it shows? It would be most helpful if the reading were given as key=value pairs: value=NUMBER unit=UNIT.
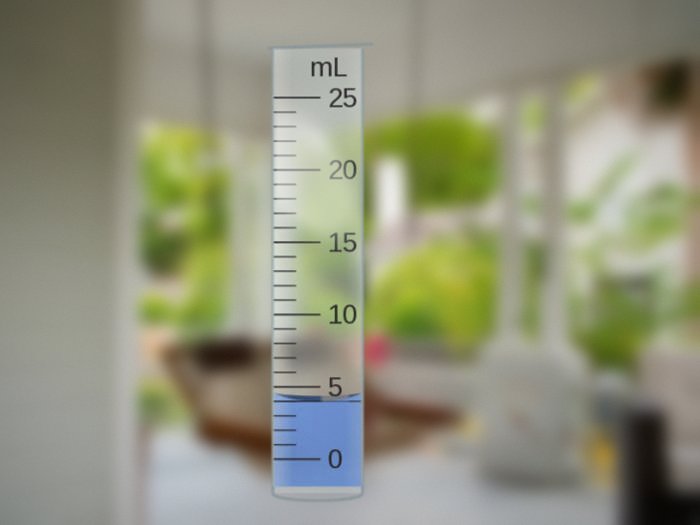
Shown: value=4 unit=mL
